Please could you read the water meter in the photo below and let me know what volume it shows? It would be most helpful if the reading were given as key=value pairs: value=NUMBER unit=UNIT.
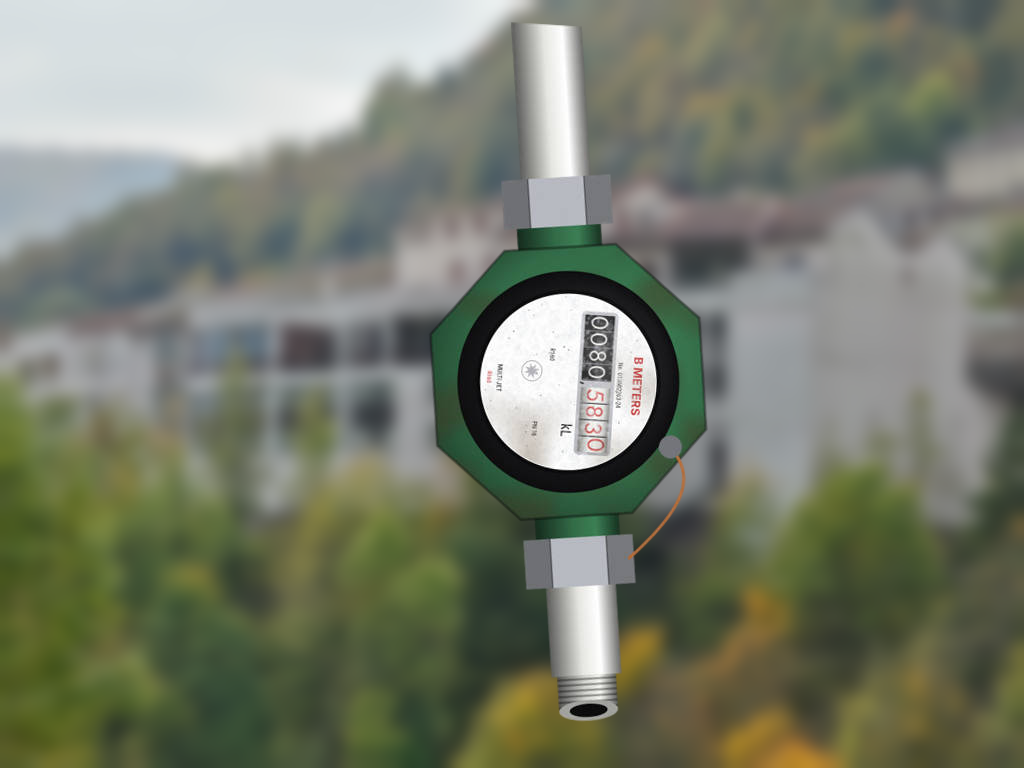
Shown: value=80.5830 unit=kL
